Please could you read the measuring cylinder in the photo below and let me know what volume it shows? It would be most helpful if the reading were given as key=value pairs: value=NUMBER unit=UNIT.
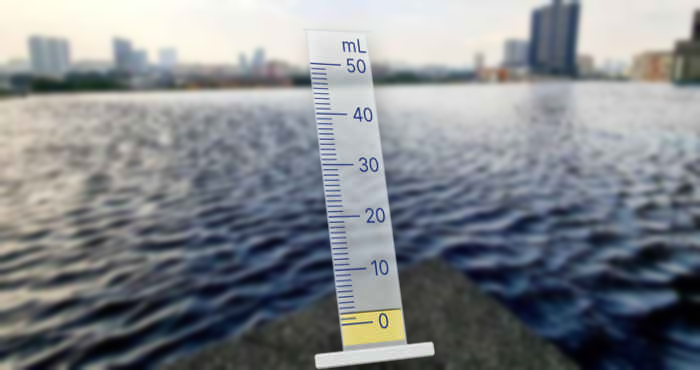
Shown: value=2 unit=mL
